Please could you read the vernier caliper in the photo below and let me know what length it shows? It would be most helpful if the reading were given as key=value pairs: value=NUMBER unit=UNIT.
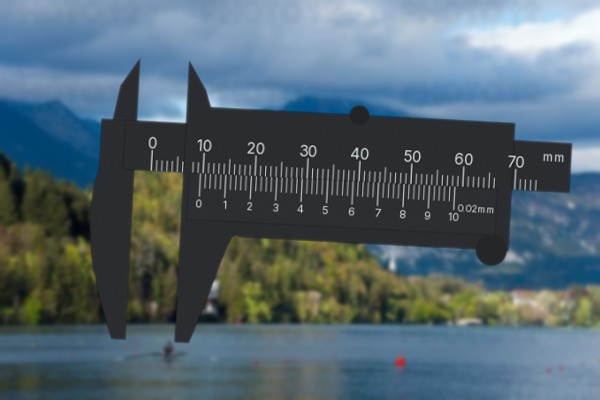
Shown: value=9.5 unit=mm
